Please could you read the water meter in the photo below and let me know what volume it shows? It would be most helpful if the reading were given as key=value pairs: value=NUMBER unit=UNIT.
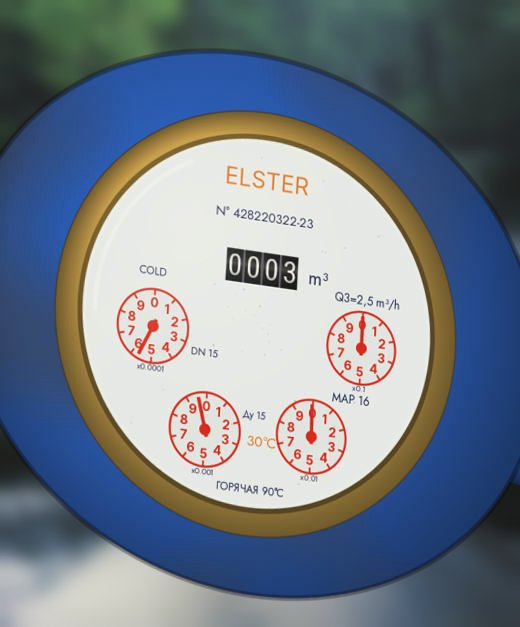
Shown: value=2.9995 unit=m³
